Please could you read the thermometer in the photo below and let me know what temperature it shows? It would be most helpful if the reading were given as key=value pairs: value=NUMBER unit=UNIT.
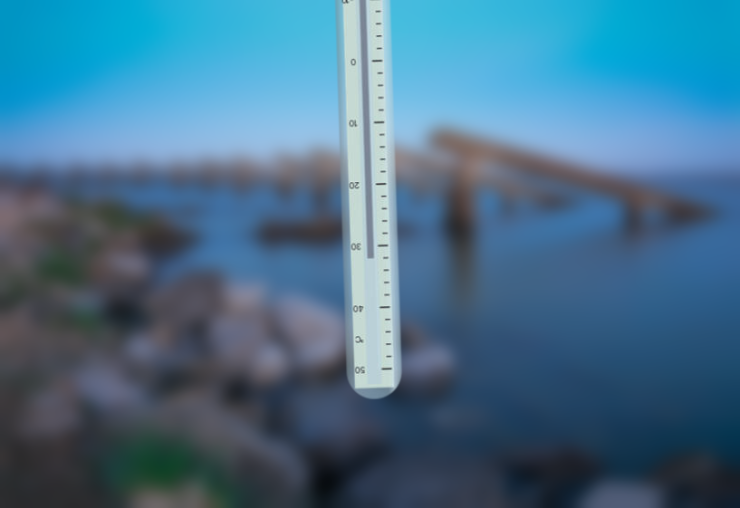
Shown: value=32 unit=°C
